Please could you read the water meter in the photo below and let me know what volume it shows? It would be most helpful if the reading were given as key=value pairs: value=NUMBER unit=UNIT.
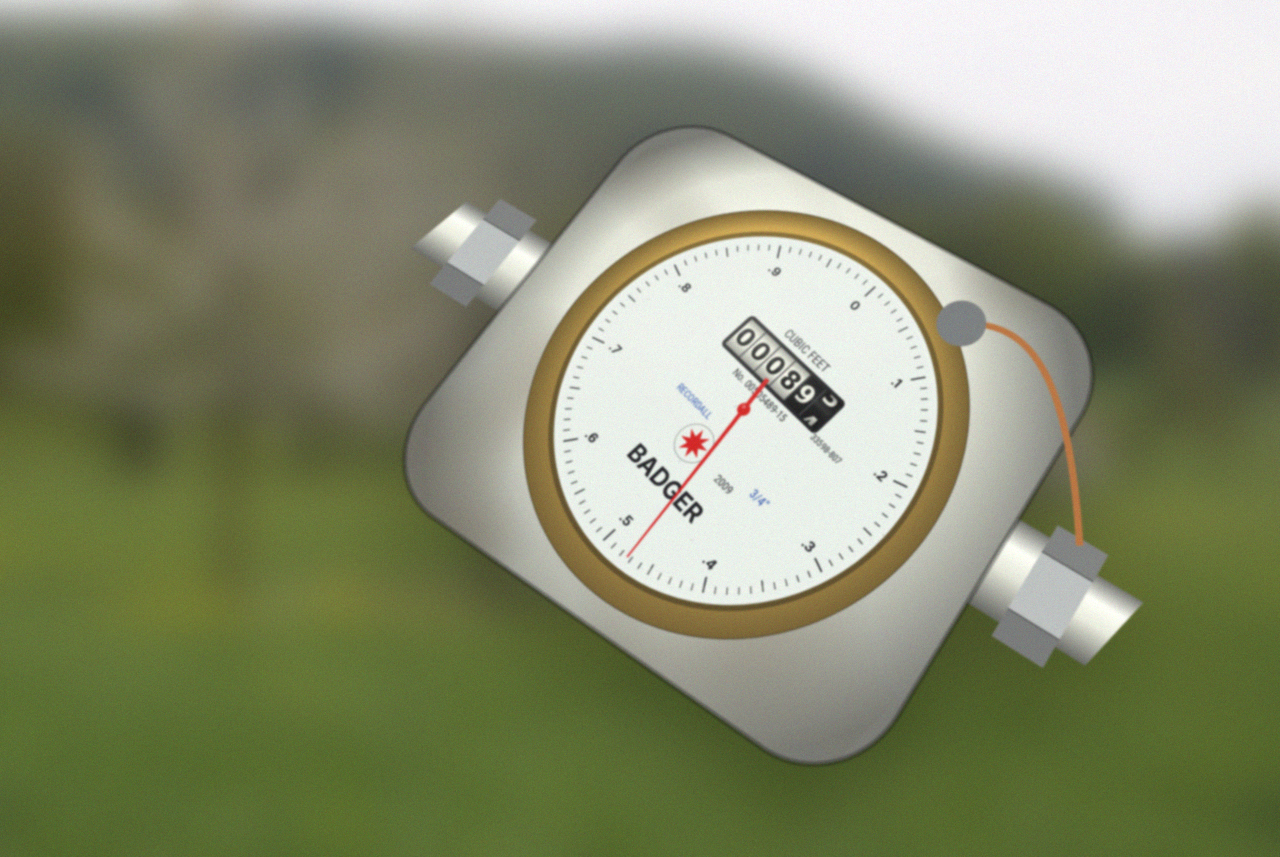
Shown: value=893.47 unit=ft³
